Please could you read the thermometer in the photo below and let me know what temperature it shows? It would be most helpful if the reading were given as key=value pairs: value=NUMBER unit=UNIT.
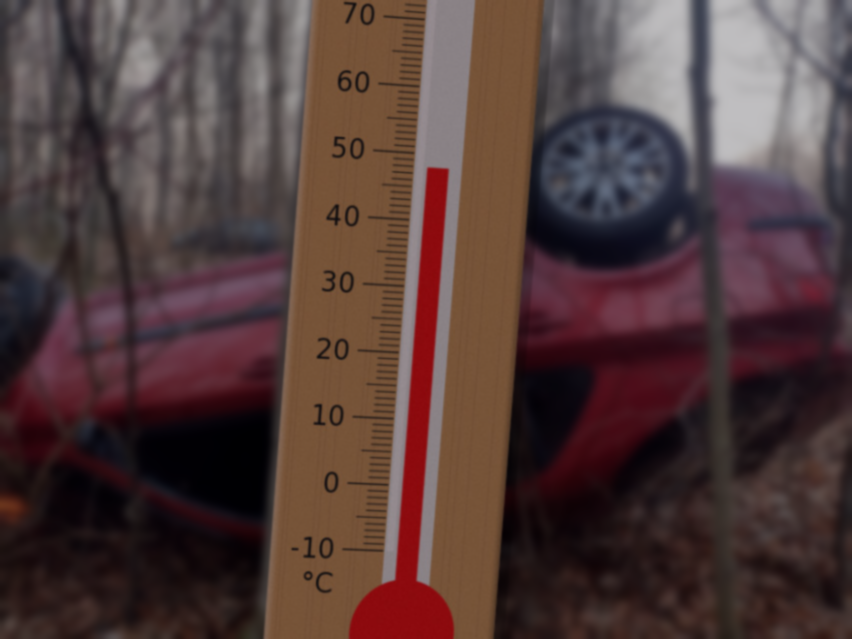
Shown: value=48 unit=°C
